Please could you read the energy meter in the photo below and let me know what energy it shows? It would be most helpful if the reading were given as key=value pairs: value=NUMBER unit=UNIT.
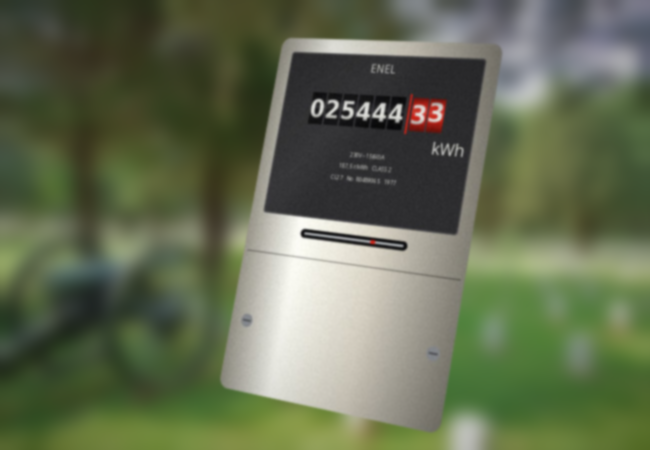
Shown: value=25444.33 unit=kWh
